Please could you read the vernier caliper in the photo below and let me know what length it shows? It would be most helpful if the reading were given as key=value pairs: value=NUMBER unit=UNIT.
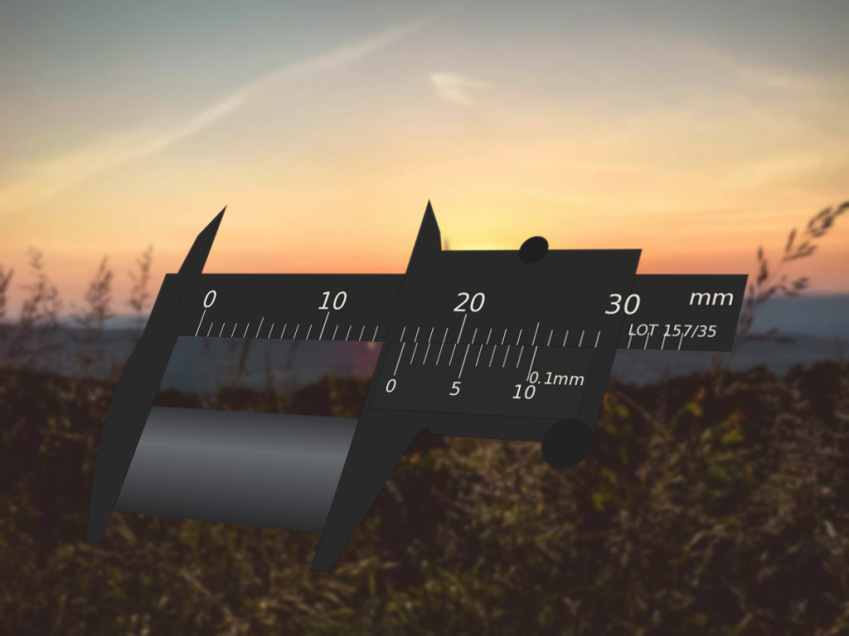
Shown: value=16.3 unit=mm
